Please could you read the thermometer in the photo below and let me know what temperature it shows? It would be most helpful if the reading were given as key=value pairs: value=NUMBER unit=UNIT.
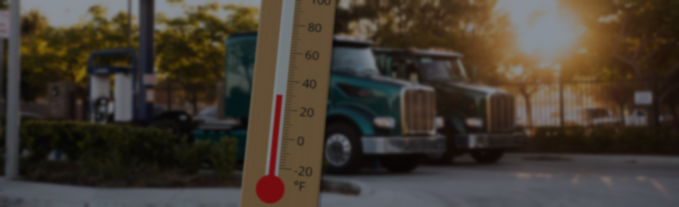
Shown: value=30 unit=°F
